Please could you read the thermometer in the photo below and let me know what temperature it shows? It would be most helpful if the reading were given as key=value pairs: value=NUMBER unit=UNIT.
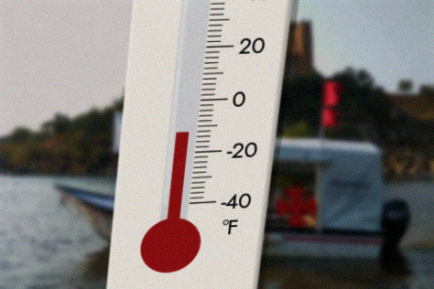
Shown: value=-12 unit=°F
